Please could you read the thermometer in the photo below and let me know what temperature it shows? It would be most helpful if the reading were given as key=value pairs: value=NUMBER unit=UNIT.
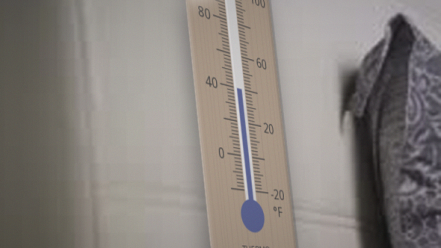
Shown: value=40 unit=°F
